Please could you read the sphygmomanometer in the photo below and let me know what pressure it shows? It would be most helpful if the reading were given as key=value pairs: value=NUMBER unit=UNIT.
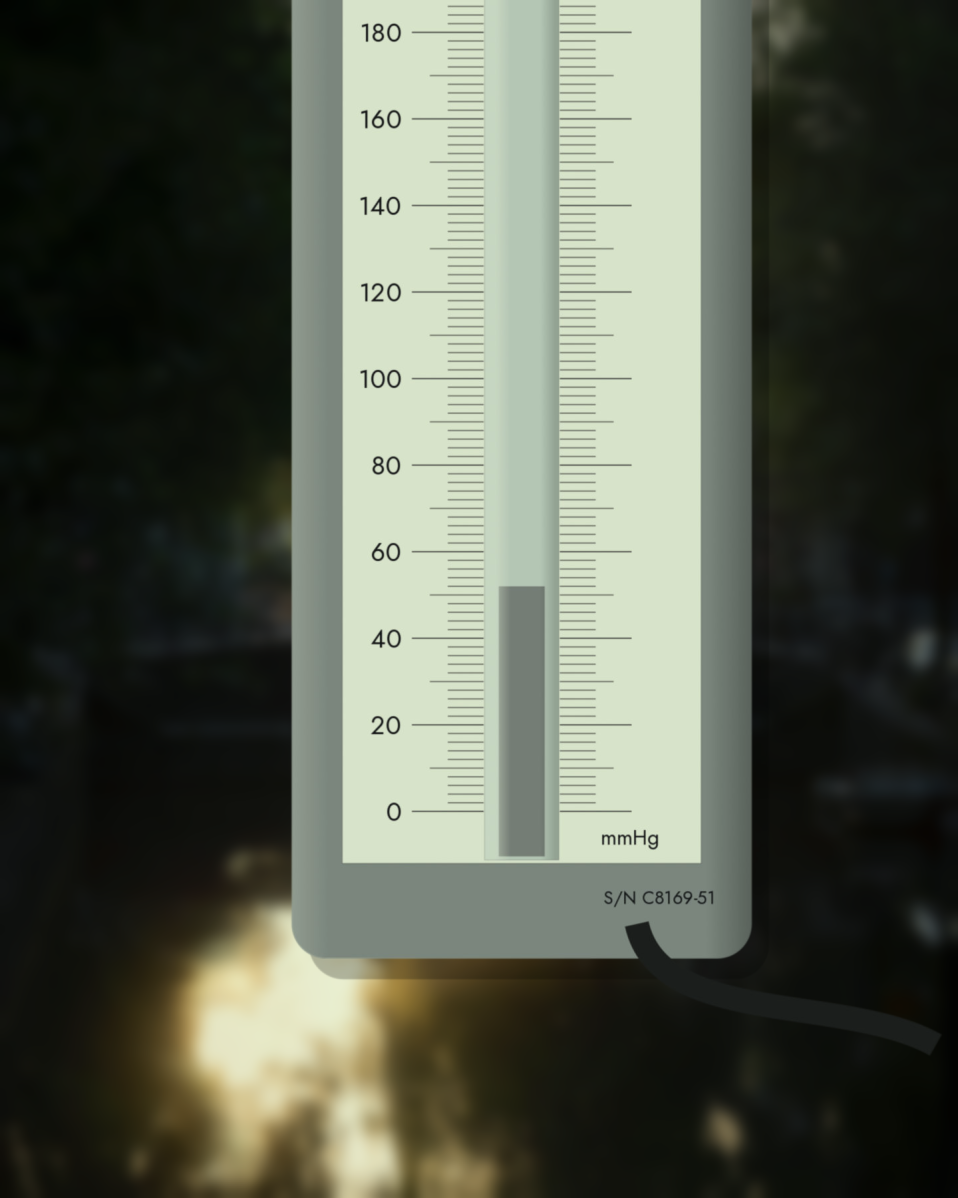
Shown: value=52 unit=mmHg
